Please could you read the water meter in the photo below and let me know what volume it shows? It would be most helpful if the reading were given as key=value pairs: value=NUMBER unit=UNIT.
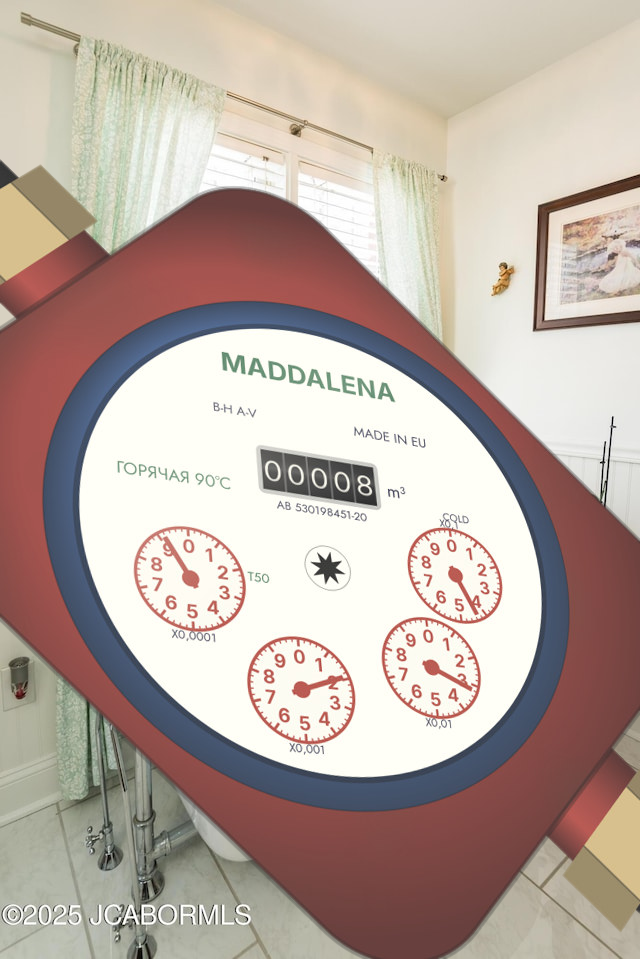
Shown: value=8.4319 unit=m³
